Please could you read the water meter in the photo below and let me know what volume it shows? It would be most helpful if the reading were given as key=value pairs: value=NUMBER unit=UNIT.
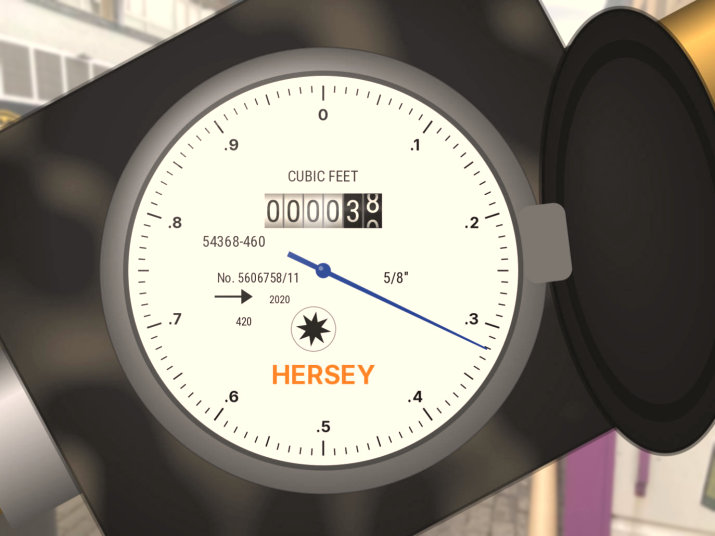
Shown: value=38.32 unit=ft³
